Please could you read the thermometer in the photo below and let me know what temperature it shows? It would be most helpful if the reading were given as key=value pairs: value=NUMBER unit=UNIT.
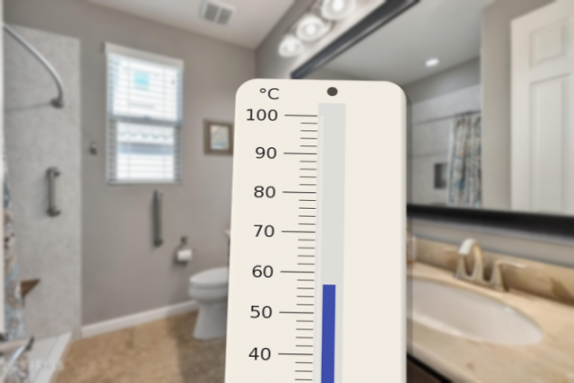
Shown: value=57 unit=°C
